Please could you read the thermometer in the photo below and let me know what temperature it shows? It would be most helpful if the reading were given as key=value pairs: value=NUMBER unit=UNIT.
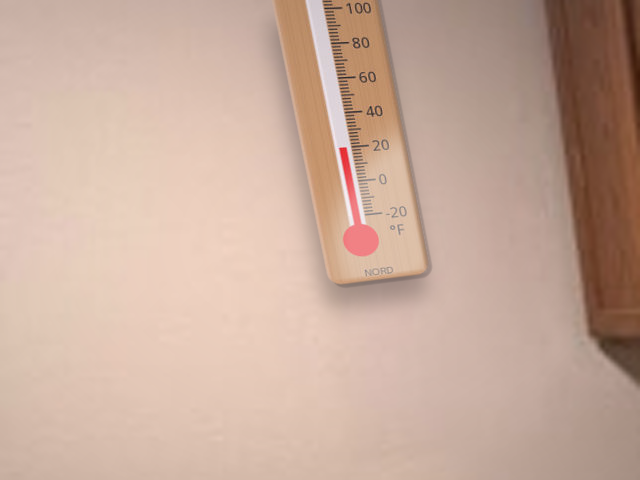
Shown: value=20 unit=°F
